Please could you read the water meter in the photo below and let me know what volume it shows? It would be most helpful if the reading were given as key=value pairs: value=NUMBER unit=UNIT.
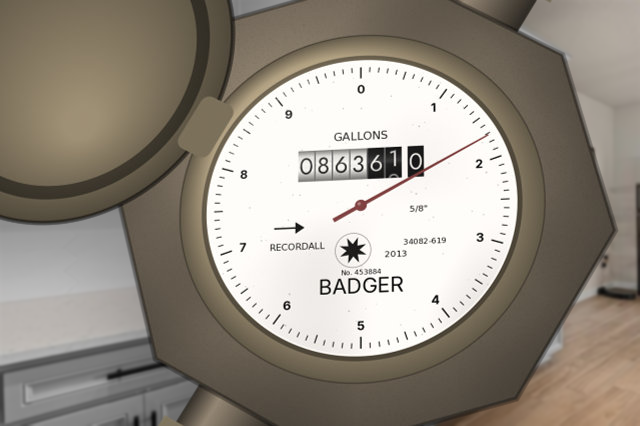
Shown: value=863611.7 unit=gal
